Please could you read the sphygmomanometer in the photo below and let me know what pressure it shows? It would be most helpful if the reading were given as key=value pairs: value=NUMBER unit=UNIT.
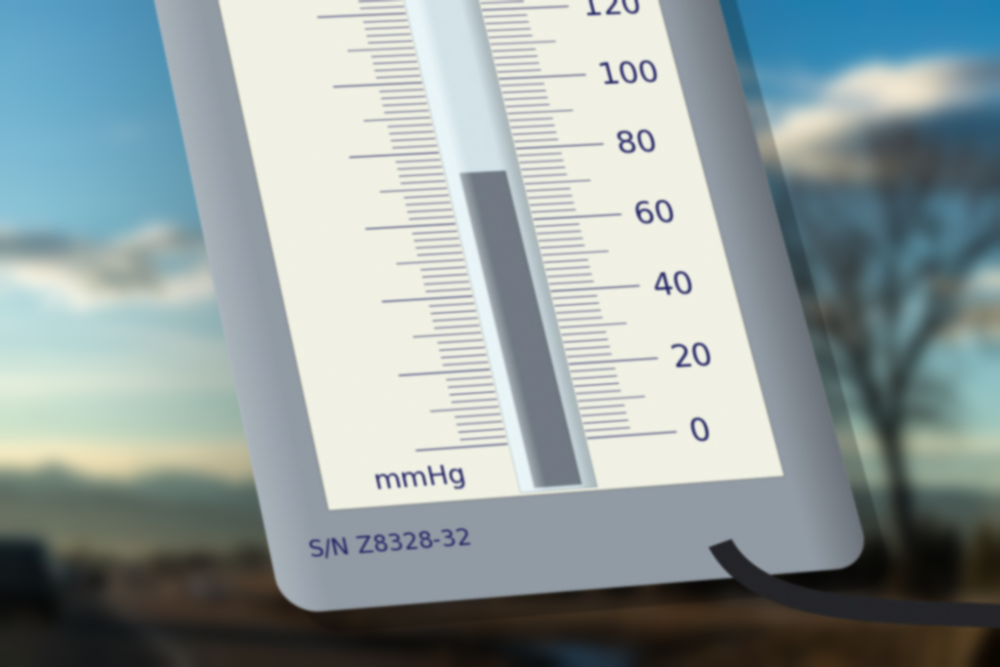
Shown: value=74 unit=mmHg
